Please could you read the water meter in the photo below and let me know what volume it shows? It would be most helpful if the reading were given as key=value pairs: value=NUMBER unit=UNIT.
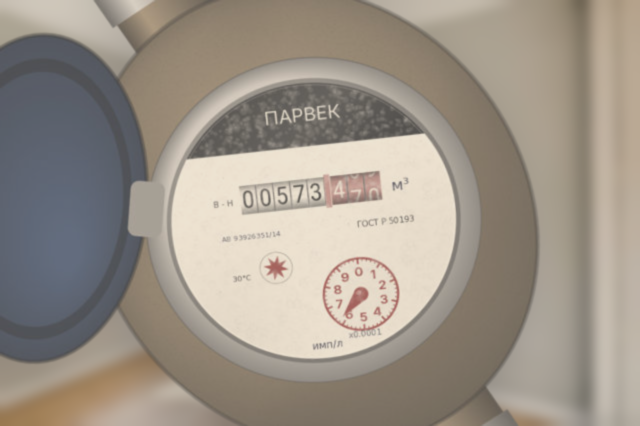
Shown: value=573.4696 unit=m³
